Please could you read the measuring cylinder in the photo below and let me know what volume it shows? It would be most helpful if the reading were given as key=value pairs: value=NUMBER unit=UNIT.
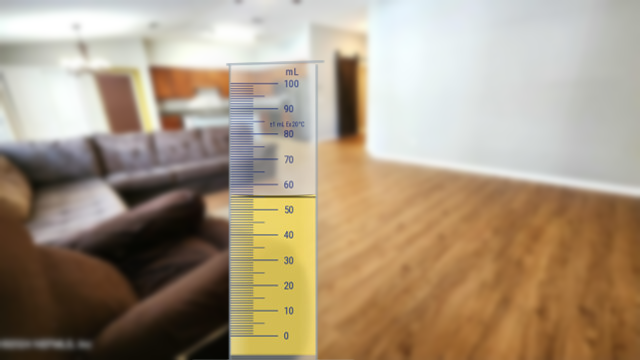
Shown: value=55 unit=mL
